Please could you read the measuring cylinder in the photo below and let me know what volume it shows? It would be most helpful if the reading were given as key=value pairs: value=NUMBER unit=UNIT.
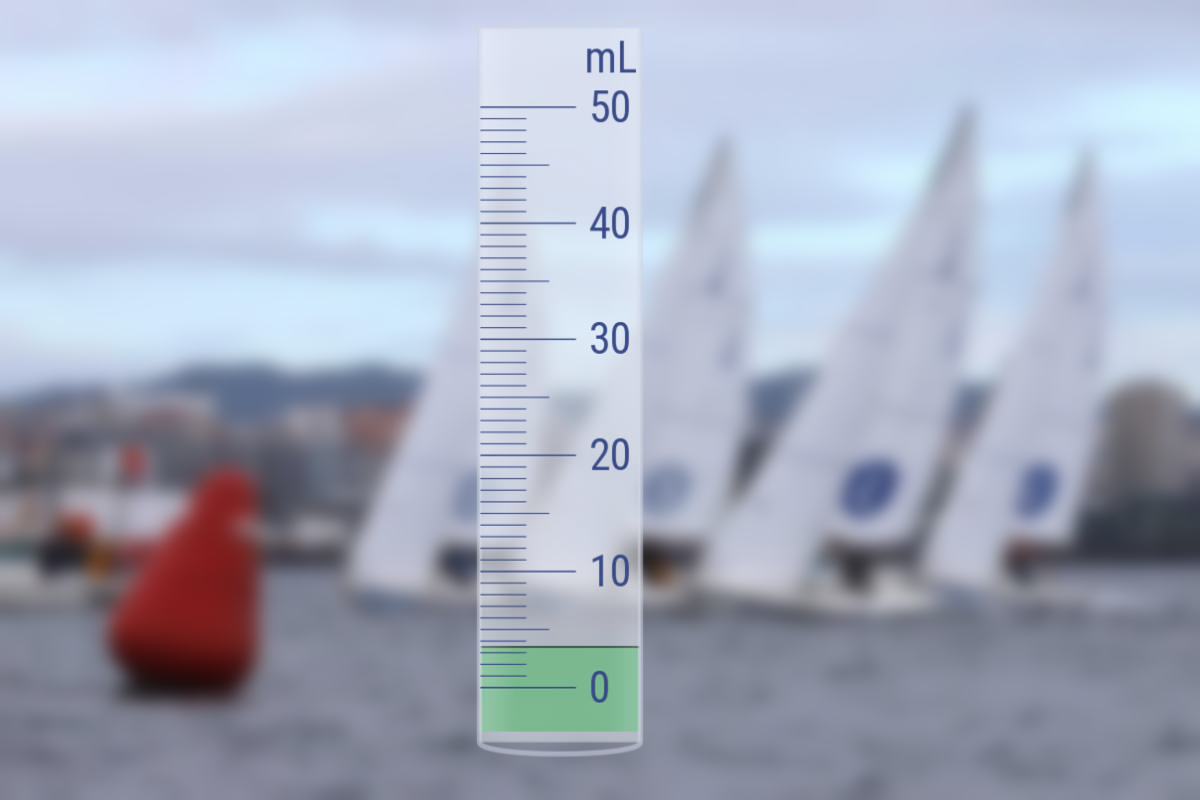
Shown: value=3.5 unit=mL
